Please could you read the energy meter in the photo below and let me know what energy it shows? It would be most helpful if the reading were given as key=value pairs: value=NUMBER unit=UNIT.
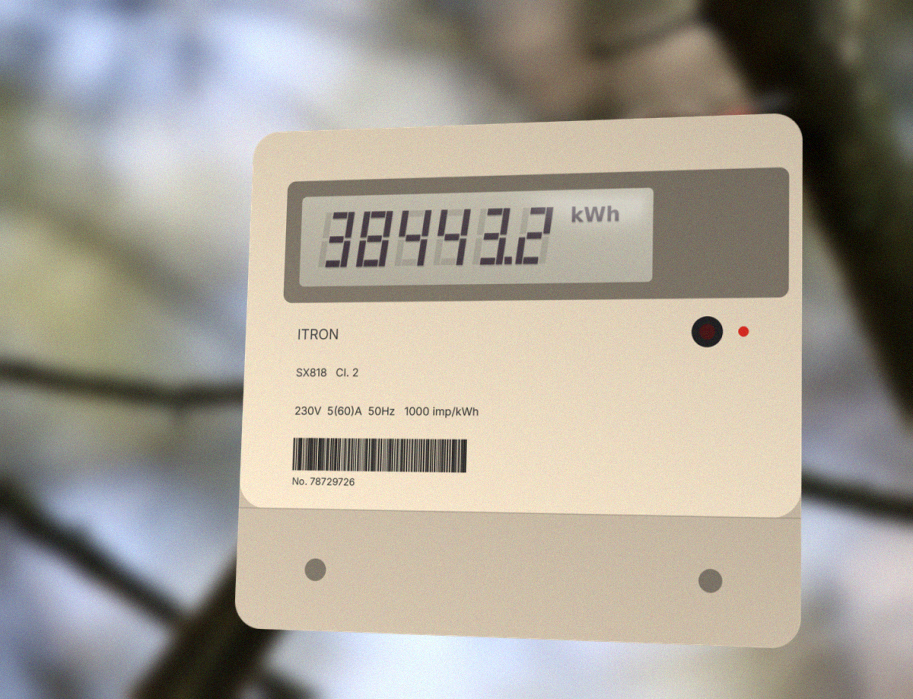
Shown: value=38443.2 unit=kWh
